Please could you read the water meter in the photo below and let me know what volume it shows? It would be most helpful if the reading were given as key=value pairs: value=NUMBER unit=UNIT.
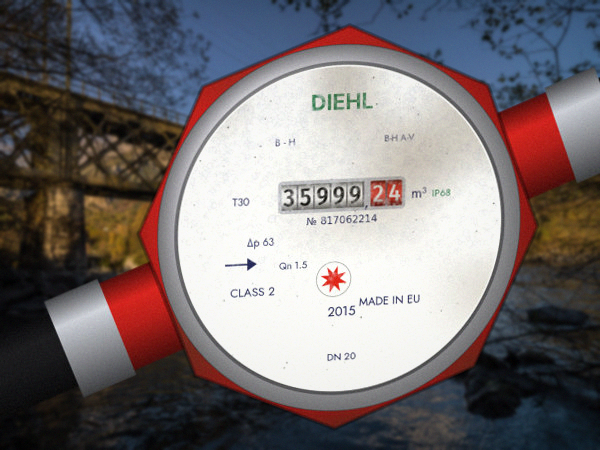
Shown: value=35999.24 unit=m³
